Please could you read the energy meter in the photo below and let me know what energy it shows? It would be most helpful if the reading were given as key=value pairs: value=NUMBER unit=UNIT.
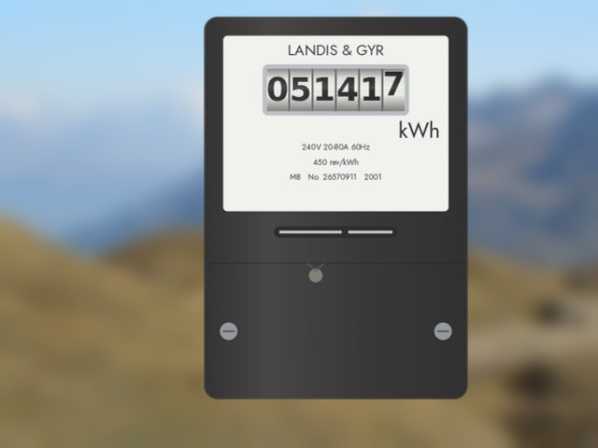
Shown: value=51417 unit=kWh
